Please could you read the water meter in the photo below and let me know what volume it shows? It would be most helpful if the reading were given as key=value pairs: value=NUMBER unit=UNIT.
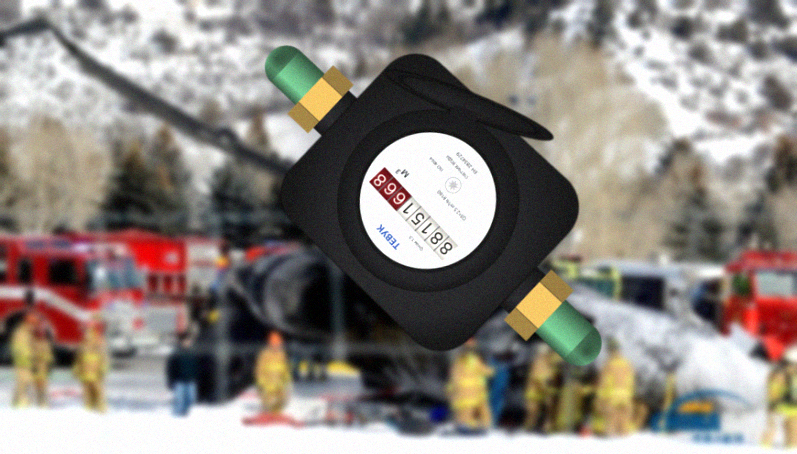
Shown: value=88151.668 unit=m³
